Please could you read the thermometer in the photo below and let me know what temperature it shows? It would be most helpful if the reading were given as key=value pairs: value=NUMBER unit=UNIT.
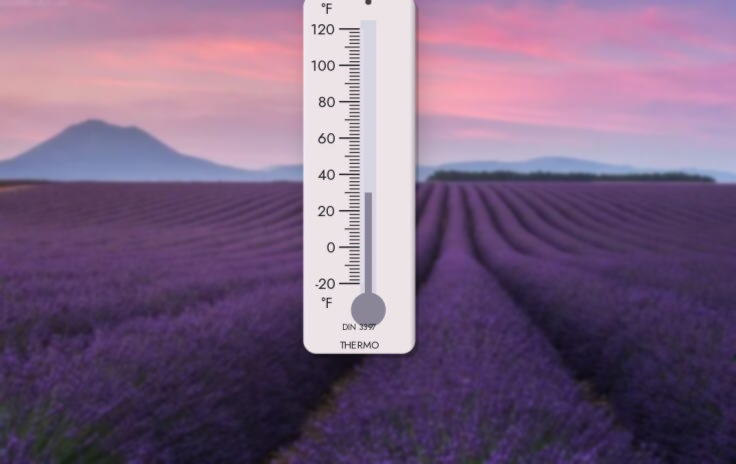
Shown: value=30 unit=°F
